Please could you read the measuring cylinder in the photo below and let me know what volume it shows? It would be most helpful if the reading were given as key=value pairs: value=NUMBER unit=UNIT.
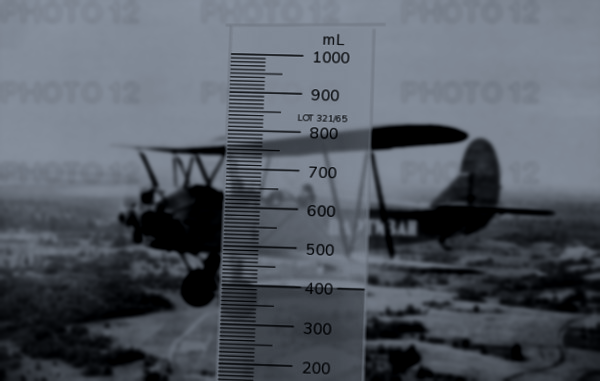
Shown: value=400 unit=mL
